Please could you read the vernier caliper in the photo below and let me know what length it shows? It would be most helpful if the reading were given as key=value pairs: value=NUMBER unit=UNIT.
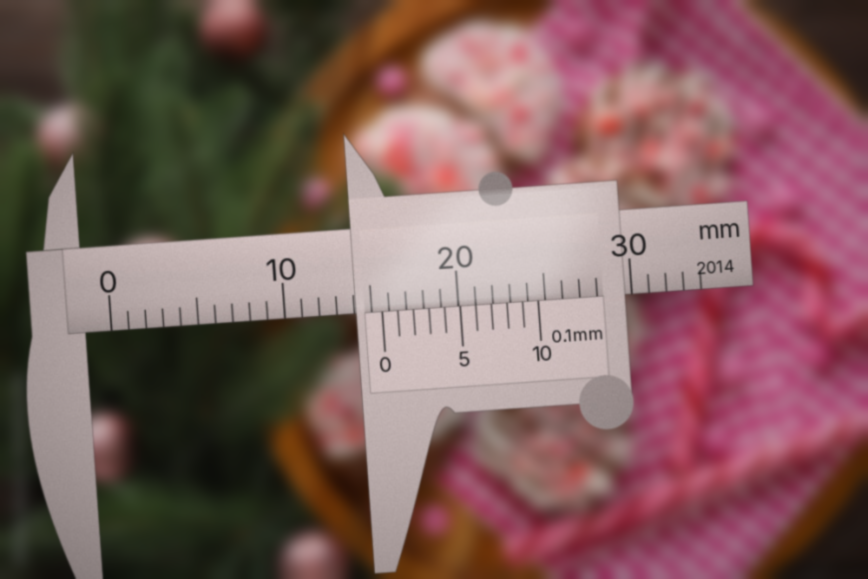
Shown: value=15.6 unit=mm
